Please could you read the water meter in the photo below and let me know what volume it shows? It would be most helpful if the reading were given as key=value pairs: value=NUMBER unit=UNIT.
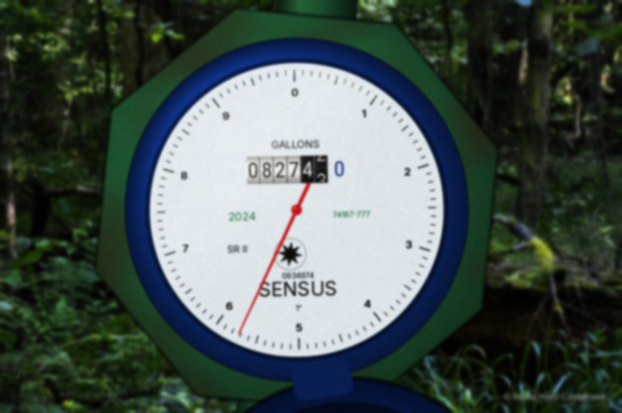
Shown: value=827425.7 unit=gal
